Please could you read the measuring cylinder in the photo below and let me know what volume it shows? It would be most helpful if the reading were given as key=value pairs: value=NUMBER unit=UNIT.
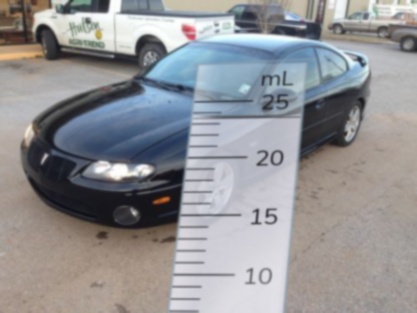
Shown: value=23.5 unit=mL
